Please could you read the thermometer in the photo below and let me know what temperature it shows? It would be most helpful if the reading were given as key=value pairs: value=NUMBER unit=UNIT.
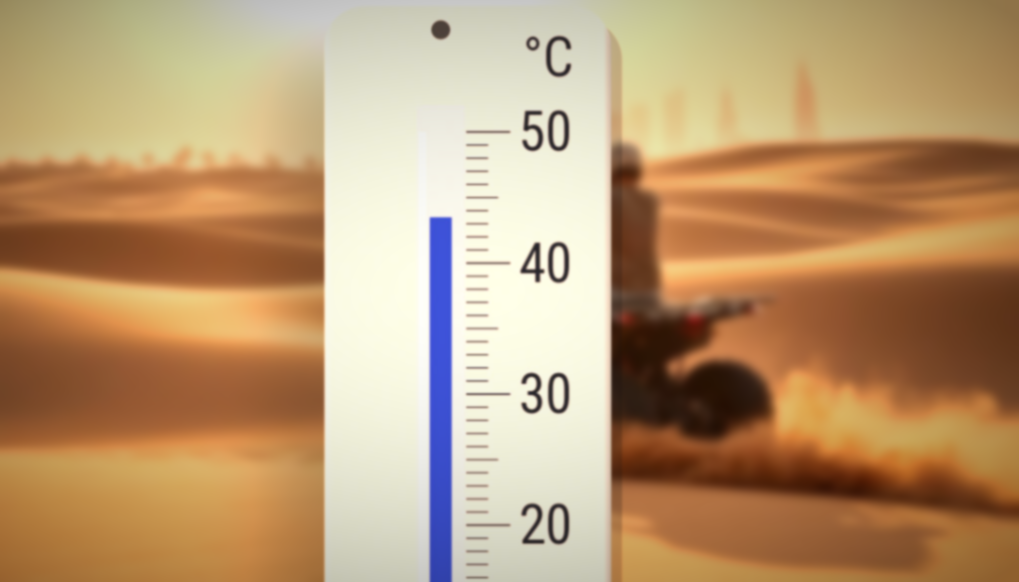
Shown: value=43.5 unit=°C
